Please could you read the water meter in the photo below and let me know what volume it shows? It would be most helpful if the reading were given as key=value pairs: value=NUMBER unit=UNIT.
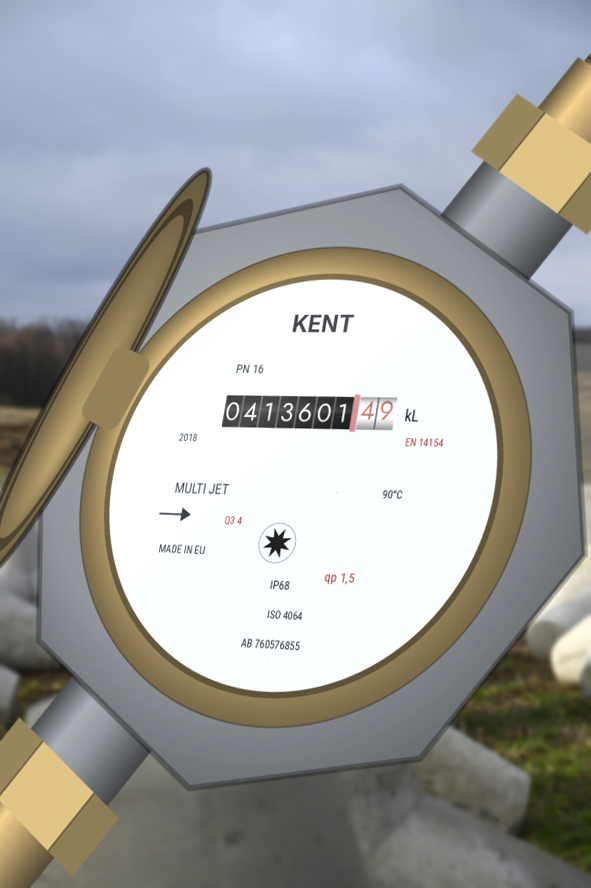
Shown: value=413601.49 unit=kL
